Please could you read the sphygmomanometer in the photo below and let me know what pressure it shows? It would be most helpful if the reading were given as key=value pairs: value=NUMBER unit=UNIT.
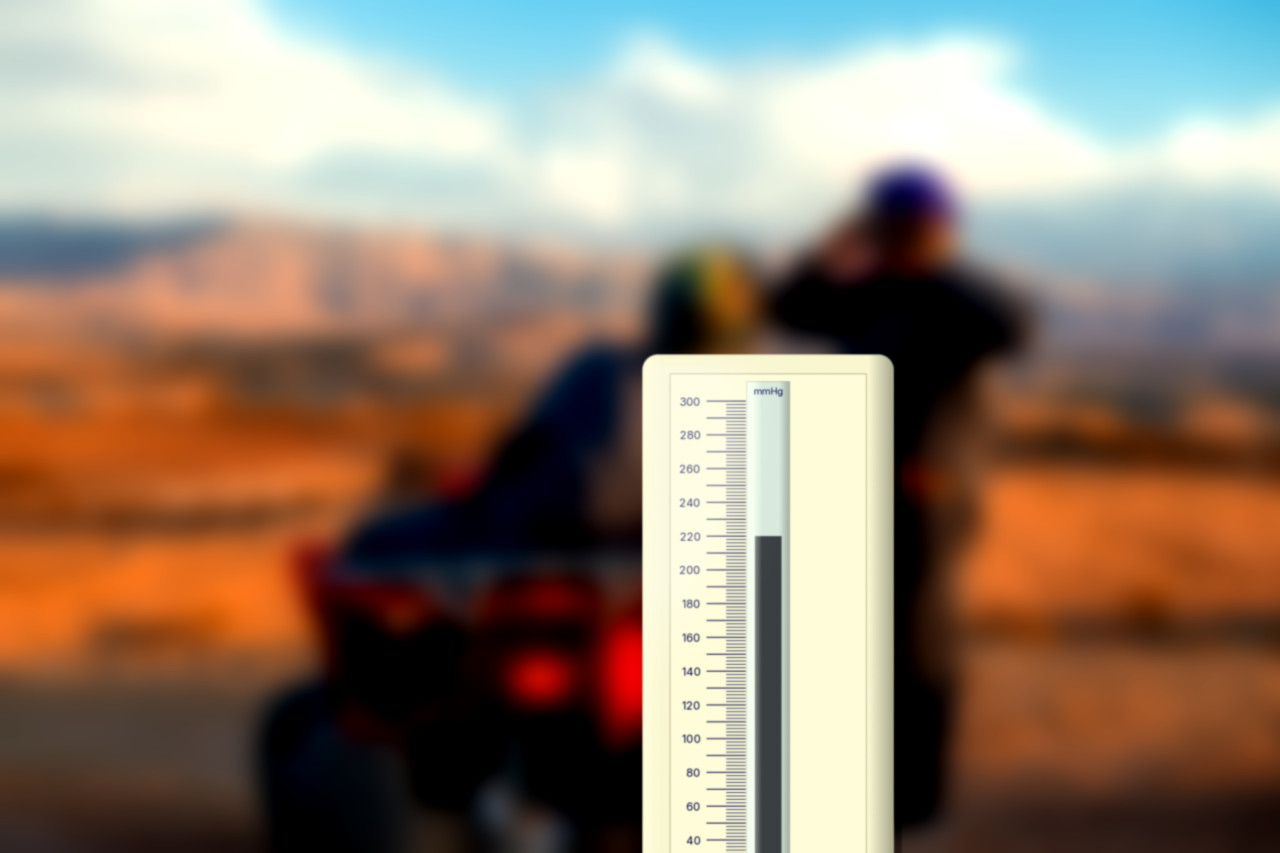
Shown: value=220 unit=mmHg
